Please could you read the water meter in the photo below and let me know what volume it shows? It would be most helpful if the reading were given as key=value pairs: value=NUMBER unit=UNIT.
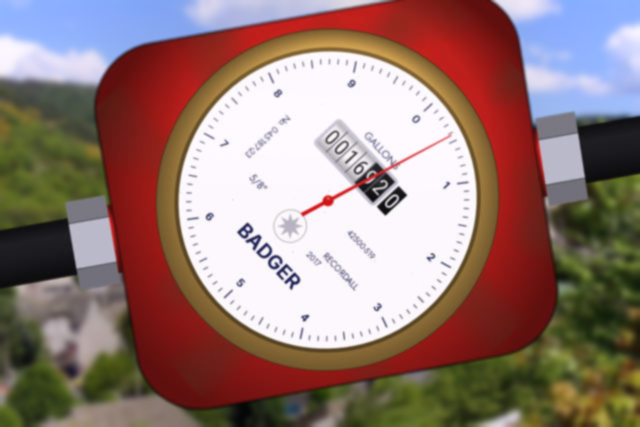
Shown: value=16920.4 unit=gal
